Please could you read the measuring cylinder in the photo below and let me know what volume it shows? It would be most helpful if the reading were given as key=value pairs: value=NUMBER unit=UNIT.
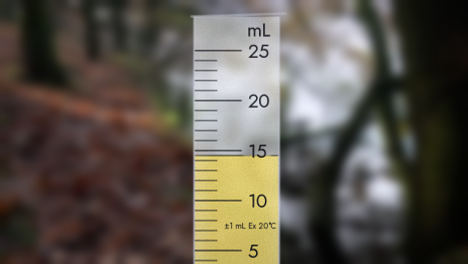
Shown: value=14.5 unit=mL
